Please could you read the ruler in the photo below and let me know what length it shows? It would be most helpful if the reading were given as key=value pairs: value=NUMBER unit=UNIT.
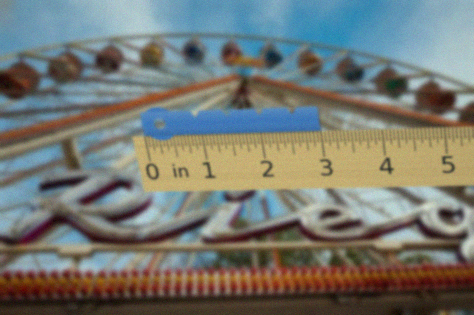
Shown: value=3 unit=in
